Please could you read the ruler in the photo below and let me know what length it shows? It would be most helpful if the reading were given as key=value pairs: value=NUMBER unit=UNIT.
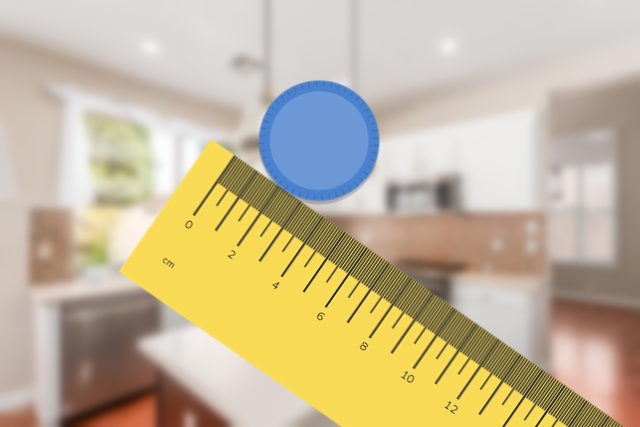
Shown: value=4.5 unit=cm
